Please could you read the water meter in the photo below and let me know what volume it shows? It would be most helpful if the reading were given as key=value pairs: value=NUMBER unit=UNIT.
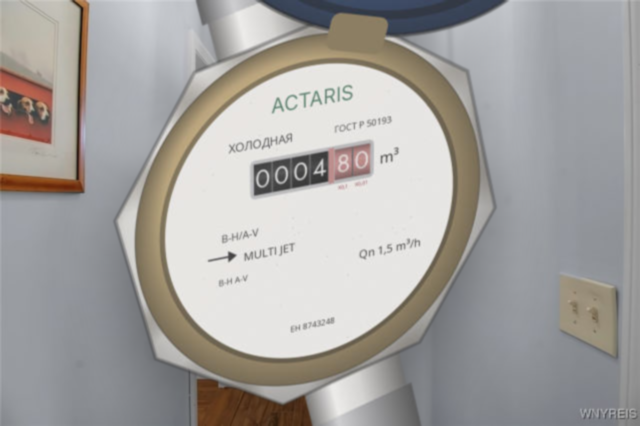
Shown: value=4.80 unit=m³
